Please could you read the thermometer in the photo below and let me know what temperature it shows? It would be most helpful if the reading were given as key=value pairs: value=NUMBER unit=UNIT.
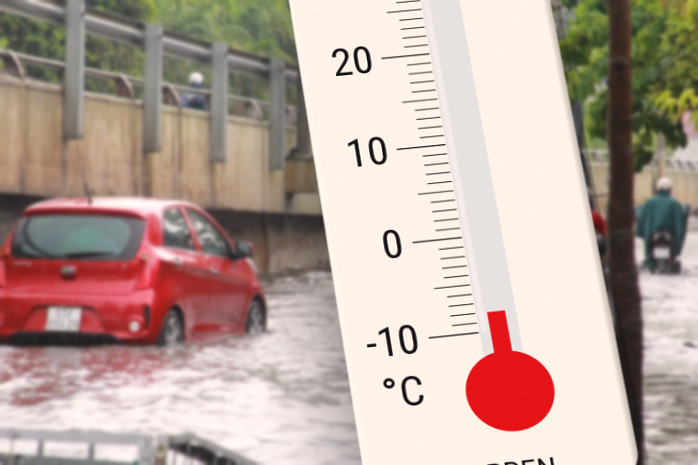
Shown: value=-8 unit=°C
